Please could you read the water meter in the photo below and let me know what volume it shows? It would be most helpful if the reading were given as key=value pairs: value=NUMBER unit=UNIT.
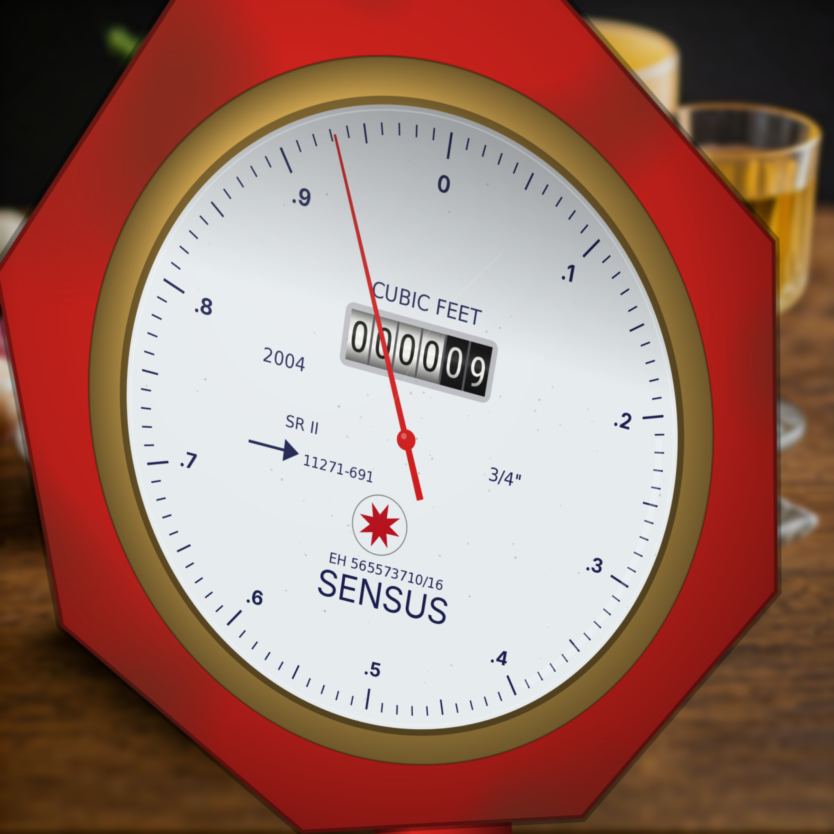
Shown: value=8.93 unit=ft³
